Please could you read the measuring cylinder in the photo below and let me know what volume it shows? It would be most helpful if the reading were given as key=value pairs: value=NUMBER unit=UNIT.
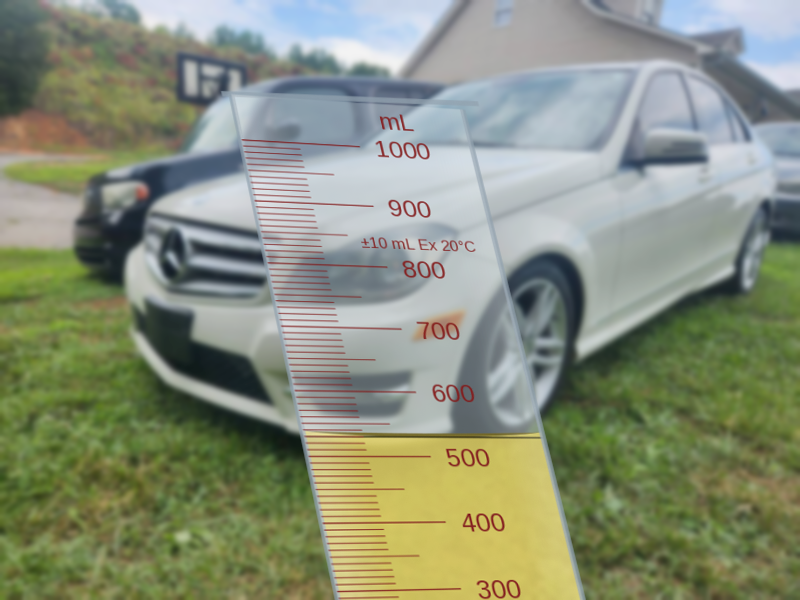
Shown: value=530 unit=mL
